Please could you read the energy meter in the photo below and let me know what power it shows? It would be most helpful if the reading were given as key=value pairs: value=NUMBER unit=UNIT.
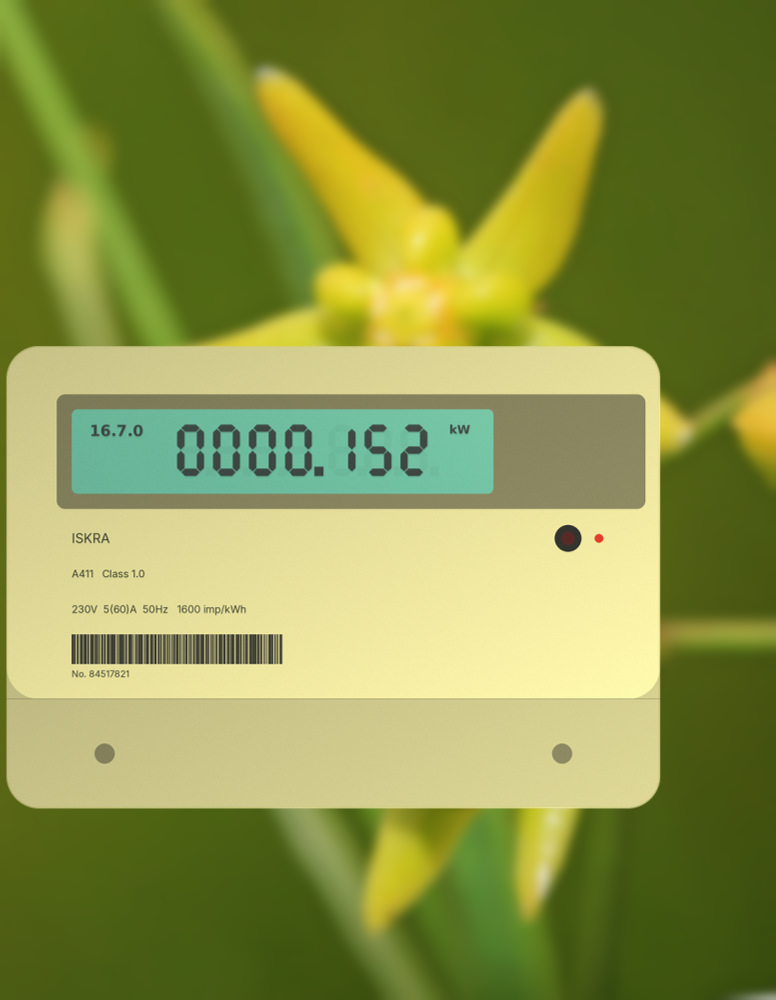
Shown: value=0.152 unit=kW
